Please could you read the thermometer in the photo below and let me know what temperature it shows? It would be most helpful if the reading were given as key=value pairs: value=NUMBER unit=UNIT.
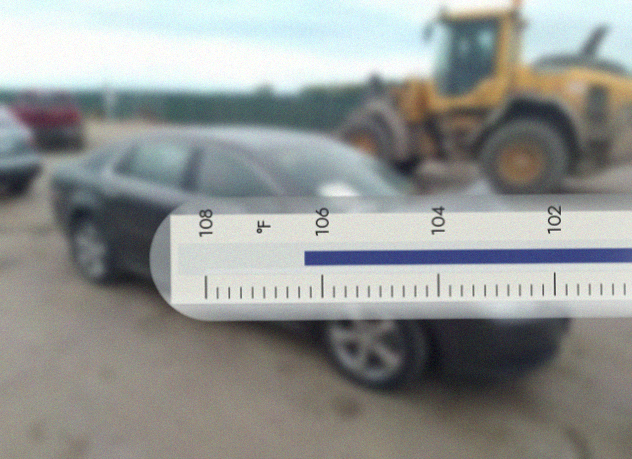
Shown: value=106.3 unit=°F
